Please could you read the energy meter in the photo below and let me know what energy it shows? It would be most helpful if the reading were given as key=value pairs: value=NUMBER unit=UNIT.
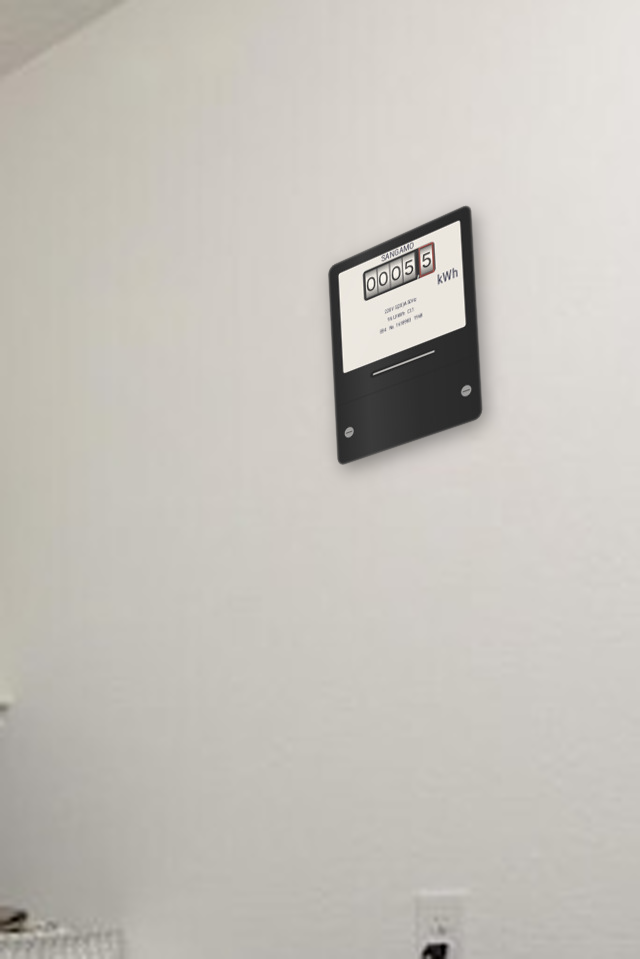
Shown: value=5.5 unit=kWh
